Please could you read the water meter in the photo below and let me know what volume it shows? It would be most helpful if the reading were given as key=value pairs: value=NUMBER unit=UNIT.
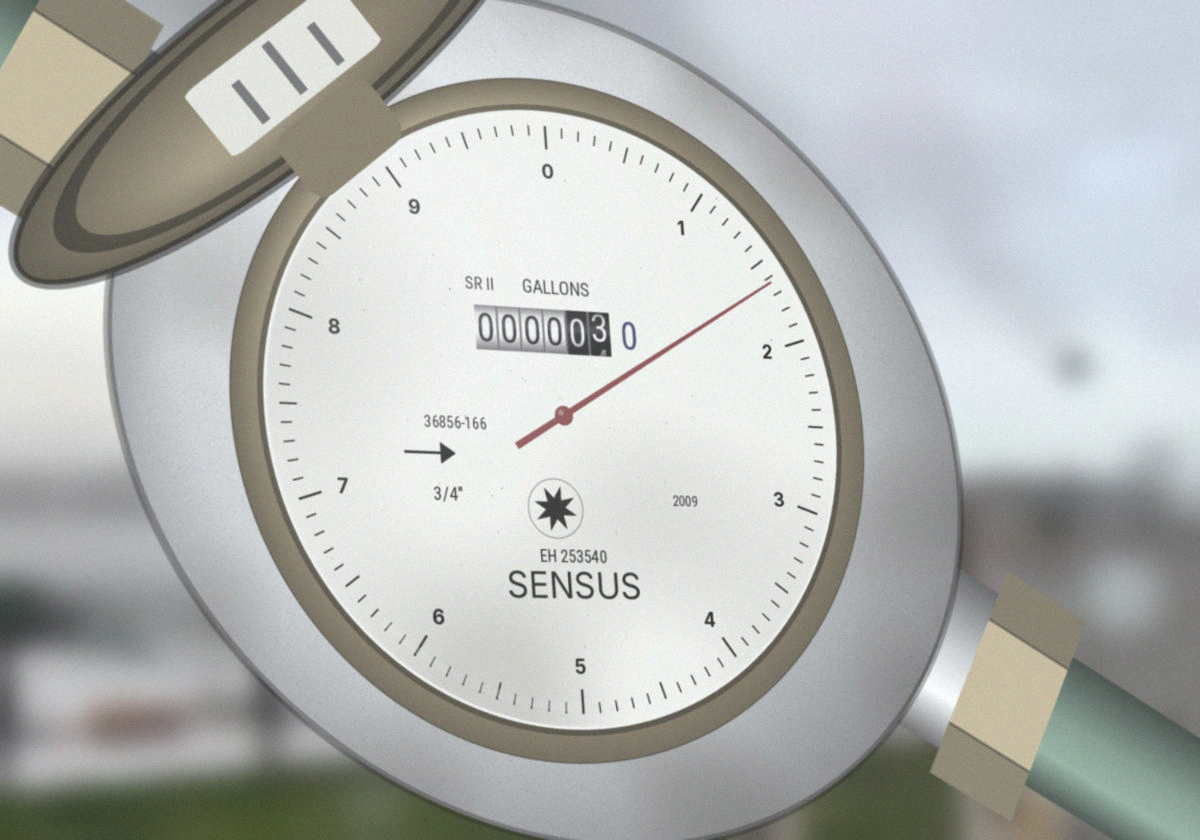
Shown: value=31.6 unit=gal
